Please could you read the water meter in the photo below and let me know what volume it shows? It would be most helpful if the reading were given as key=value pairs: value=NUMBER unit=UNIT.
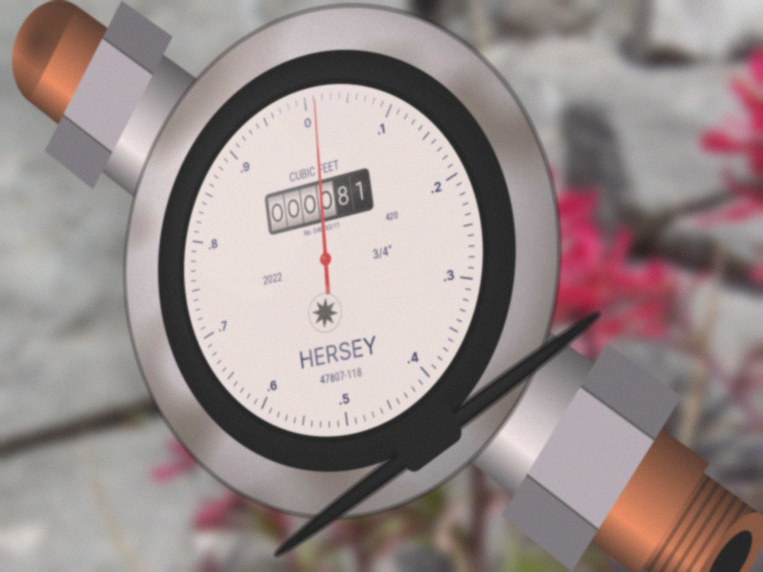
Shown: value=81.01 unit=ft³
